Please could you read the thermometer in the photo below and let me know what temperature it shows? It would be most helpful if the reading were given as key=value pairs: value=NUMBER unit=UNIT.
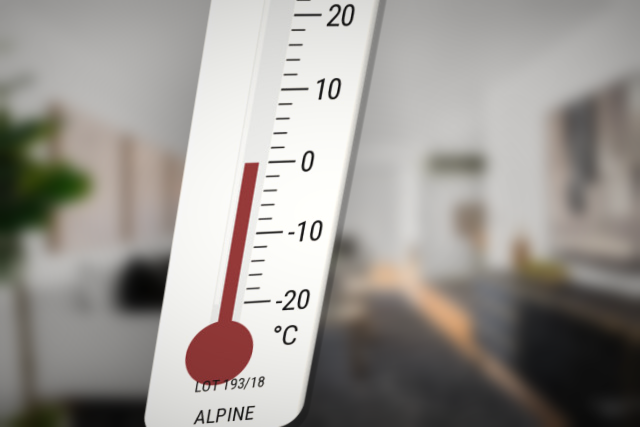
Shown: value=0 unit=°C
